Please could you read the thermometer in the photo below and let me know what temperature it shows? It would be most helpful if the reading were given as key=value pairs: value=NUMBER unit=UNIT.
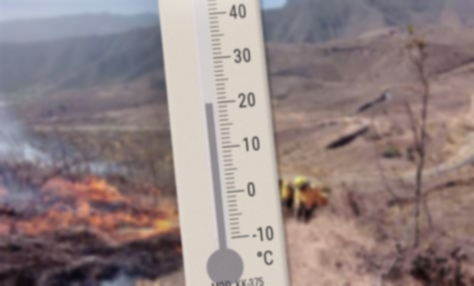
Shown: value=20 unit=°C
